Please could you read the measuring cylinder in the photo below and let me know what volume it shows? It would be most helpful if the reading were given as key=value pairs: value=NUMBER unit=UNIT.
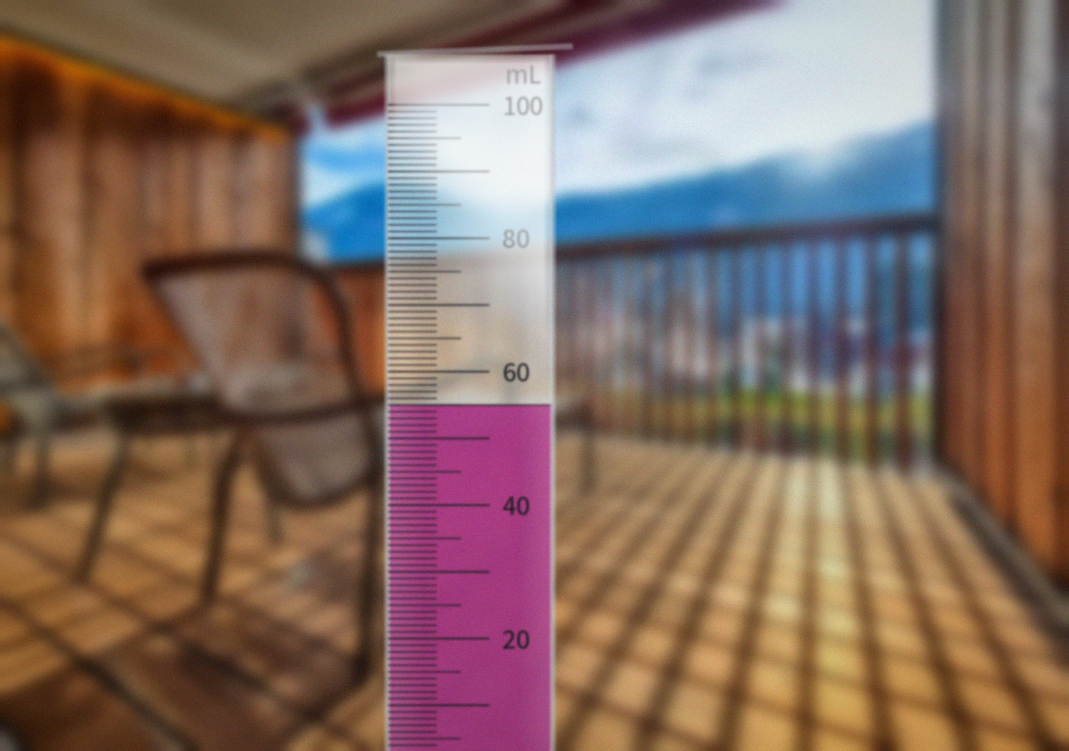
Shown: value=55 unit=mL
